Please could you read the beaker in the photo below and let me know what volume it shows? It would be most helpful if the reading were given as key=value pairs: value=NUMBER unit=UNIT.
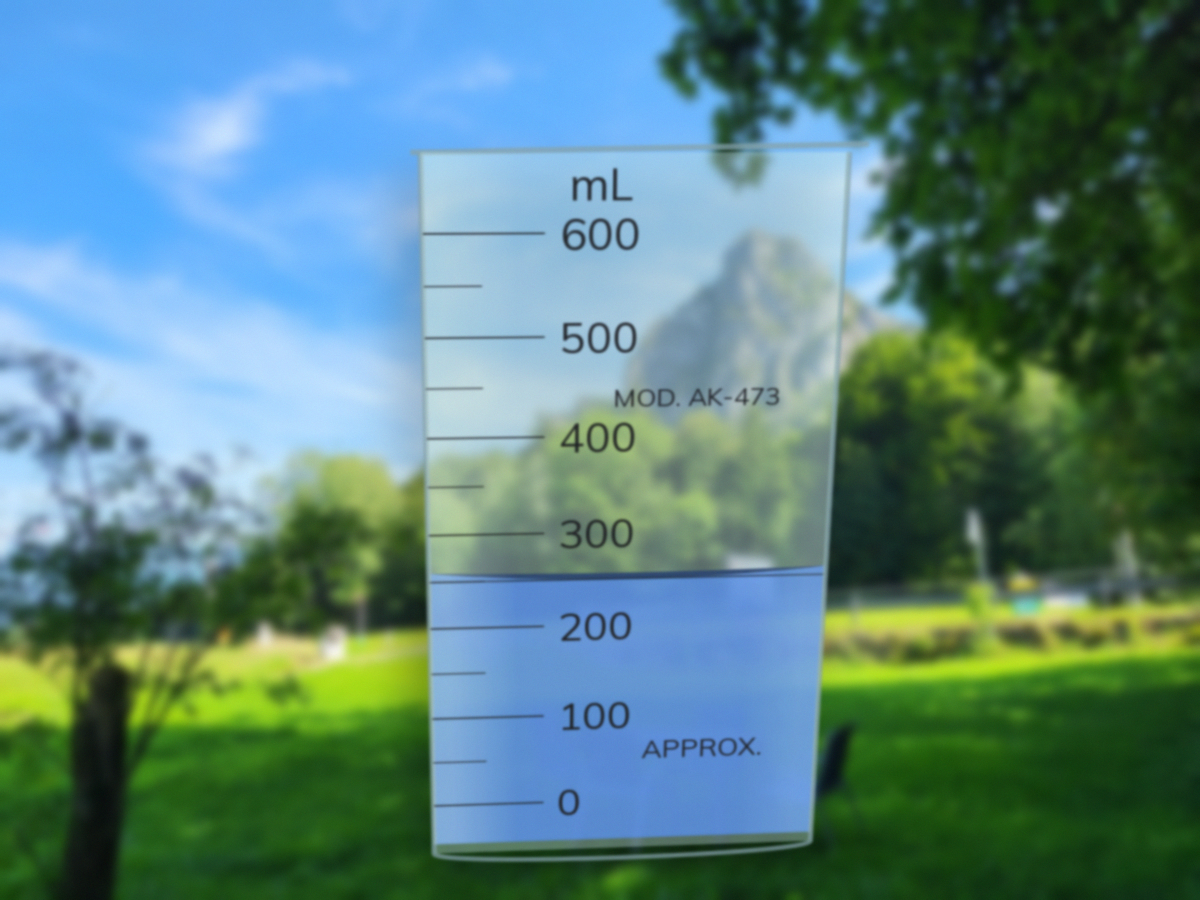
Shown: value=250 unit=mL
